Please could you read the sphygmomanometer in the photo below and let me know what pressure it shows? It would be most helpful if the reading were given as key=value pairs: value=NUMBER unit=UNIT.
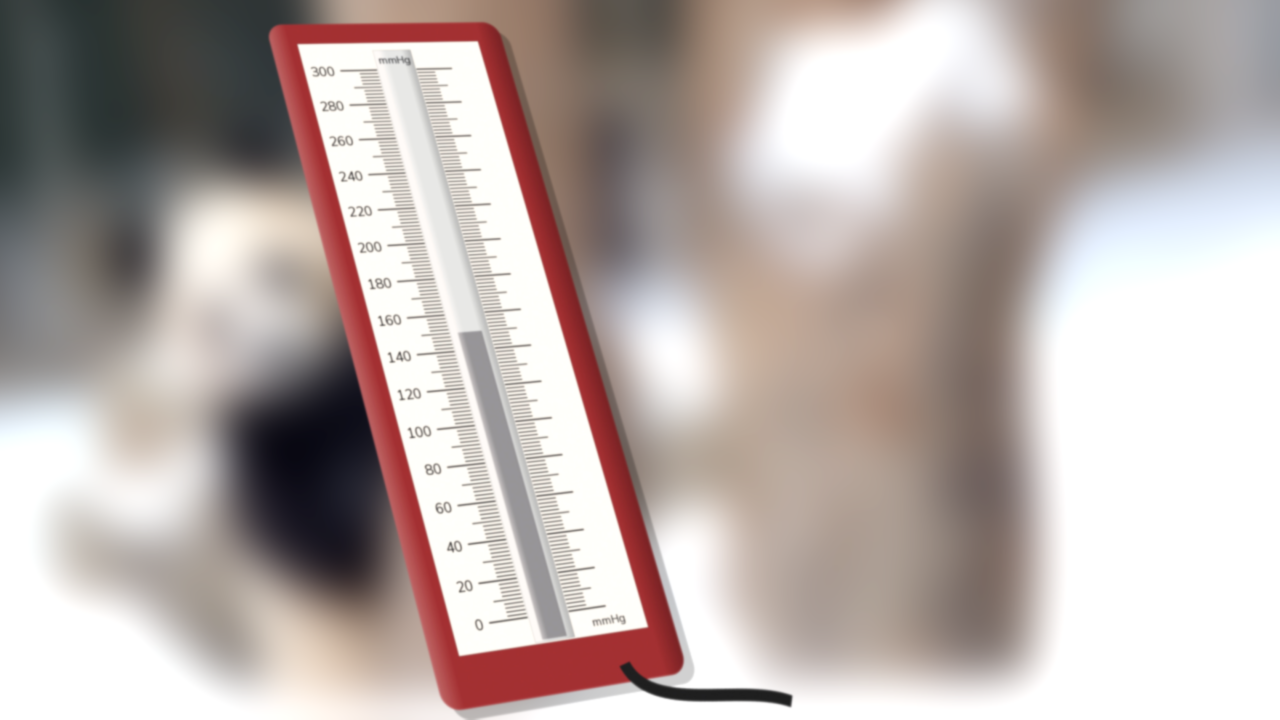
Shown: value=150 unit=mmHg
